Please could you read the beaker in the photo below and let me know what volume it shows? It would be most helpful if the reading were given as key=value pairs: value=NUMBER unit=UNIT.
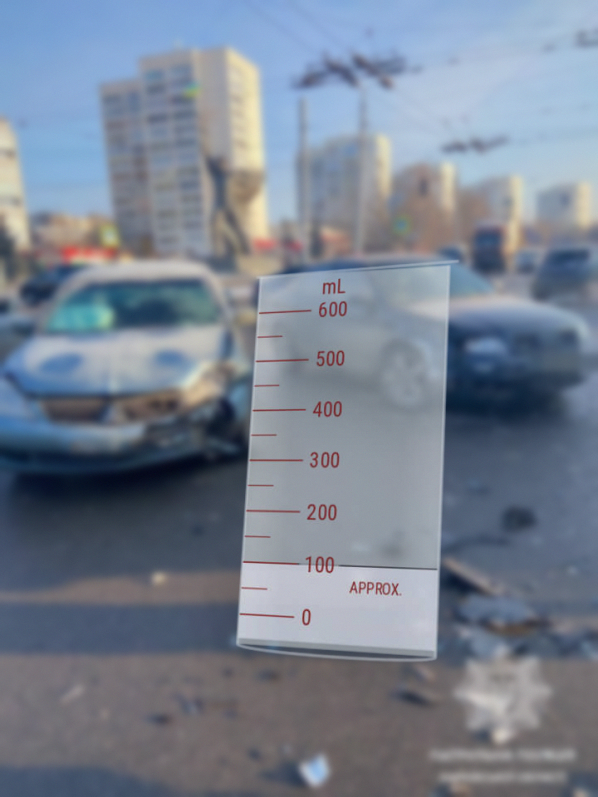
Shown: value=100 unit=mL
